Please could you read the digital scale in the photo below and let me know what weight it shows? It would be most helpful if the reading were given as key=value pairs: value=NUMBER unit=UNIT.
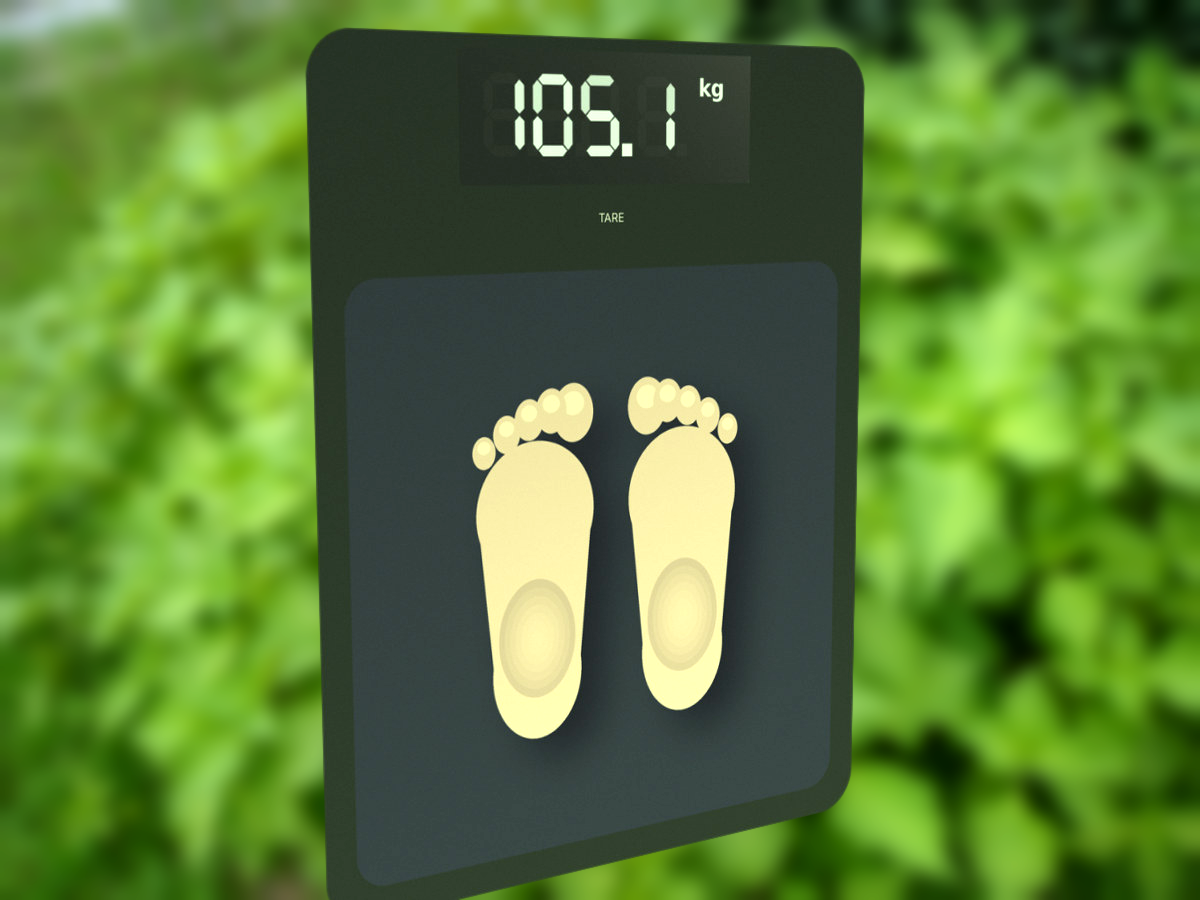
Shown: value=105.1 unit=kg
